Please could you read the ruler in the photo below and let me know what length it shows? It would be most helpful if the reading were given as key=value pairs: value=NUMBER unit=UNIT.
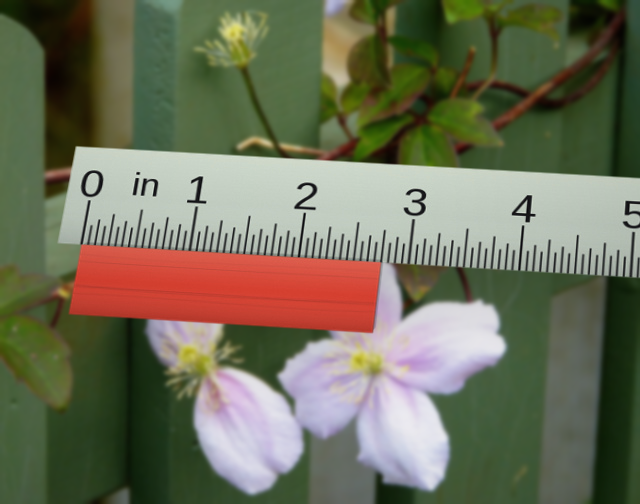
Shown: value=2.75 unit=in
